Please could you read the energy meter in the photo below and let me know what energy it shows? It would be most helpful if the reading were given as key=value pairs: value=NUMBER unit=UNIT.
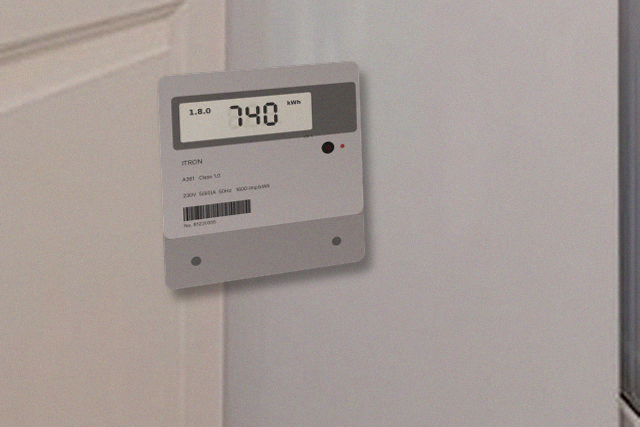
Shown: value=740 unit=kWh
